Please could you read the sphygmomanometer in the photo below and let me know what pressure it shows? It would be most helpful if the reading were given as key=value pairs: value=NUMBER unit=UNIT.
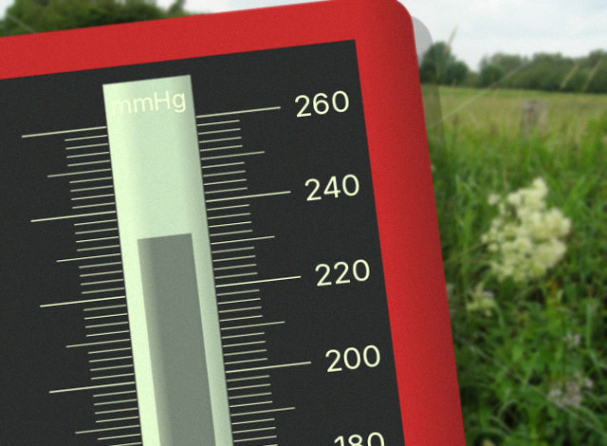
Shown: value=233 unit=mmHg
